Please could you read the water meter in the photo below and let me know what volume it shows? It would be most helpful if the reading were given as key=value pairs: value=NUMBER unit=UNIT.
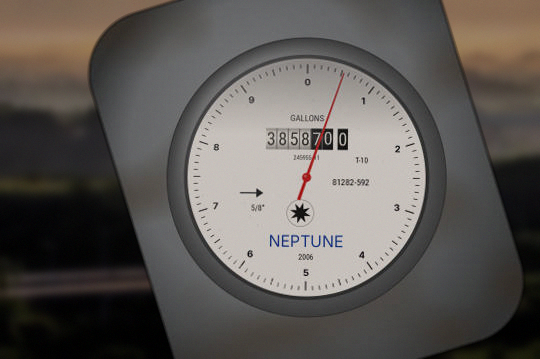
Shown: value=3858700.5 unit=gal
